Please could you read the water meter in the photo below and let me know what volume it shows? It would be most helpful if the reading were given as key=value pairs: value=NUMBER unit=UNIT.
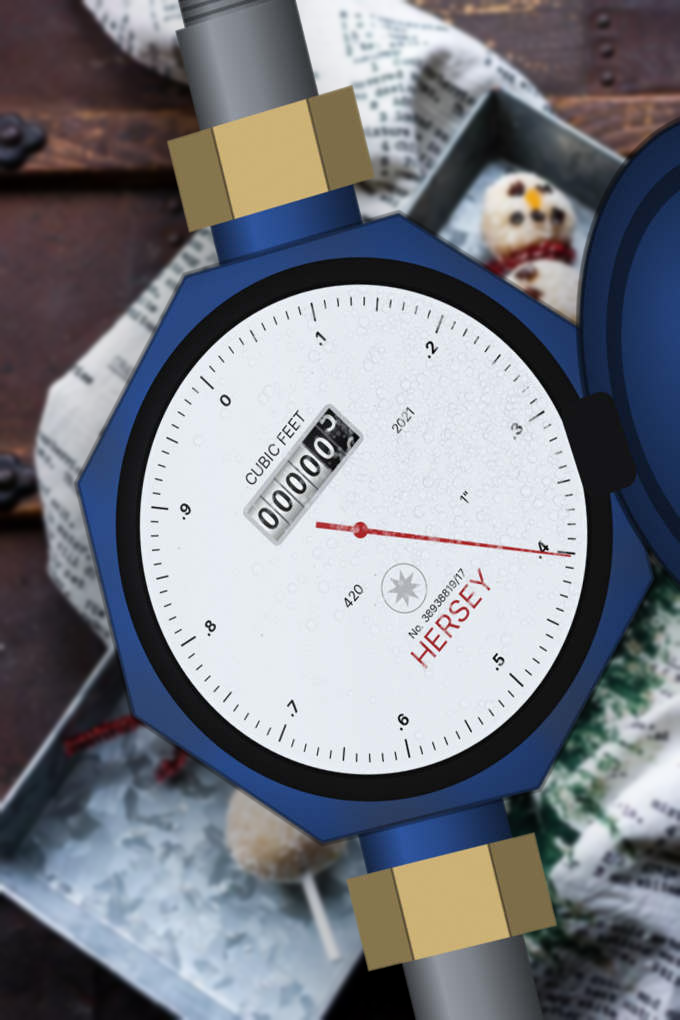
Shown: value=5.40 unit=ft³
